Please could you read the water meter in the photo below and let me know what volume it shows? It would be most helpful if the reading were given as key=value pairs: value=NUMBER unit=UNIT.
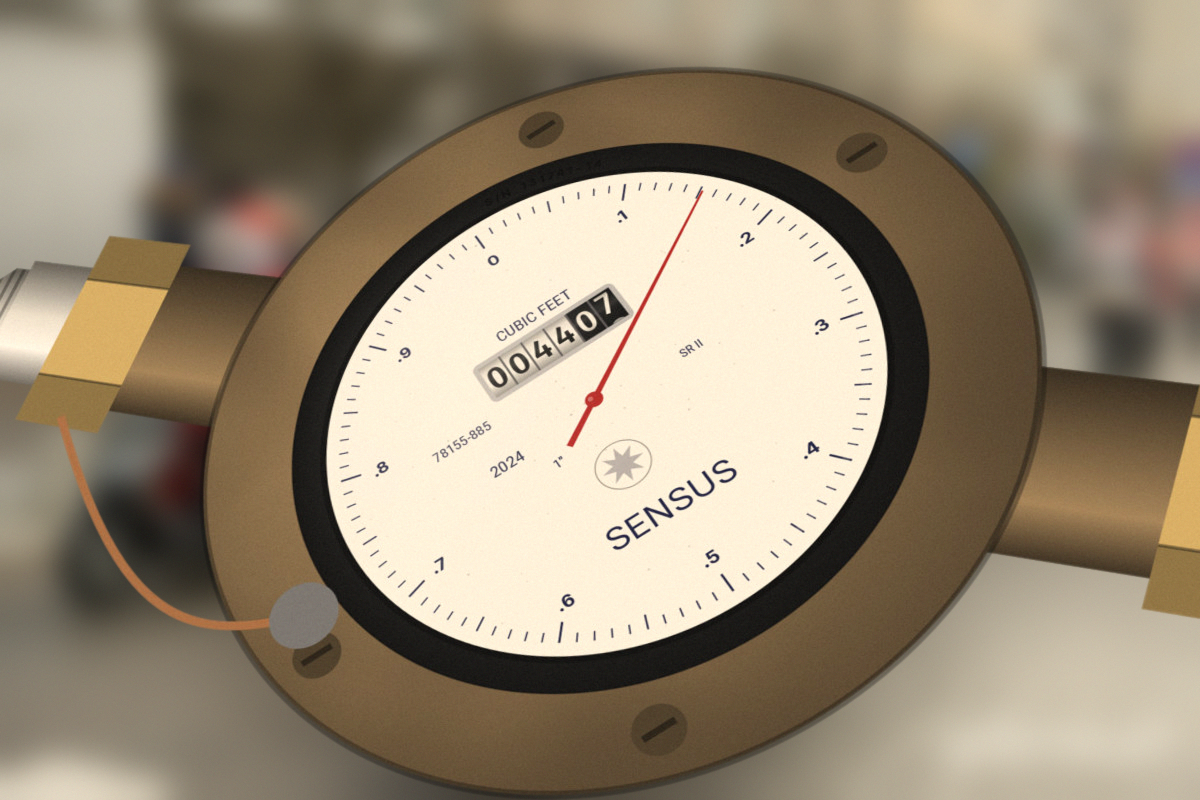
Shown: value=4407.15 unit=ft³
